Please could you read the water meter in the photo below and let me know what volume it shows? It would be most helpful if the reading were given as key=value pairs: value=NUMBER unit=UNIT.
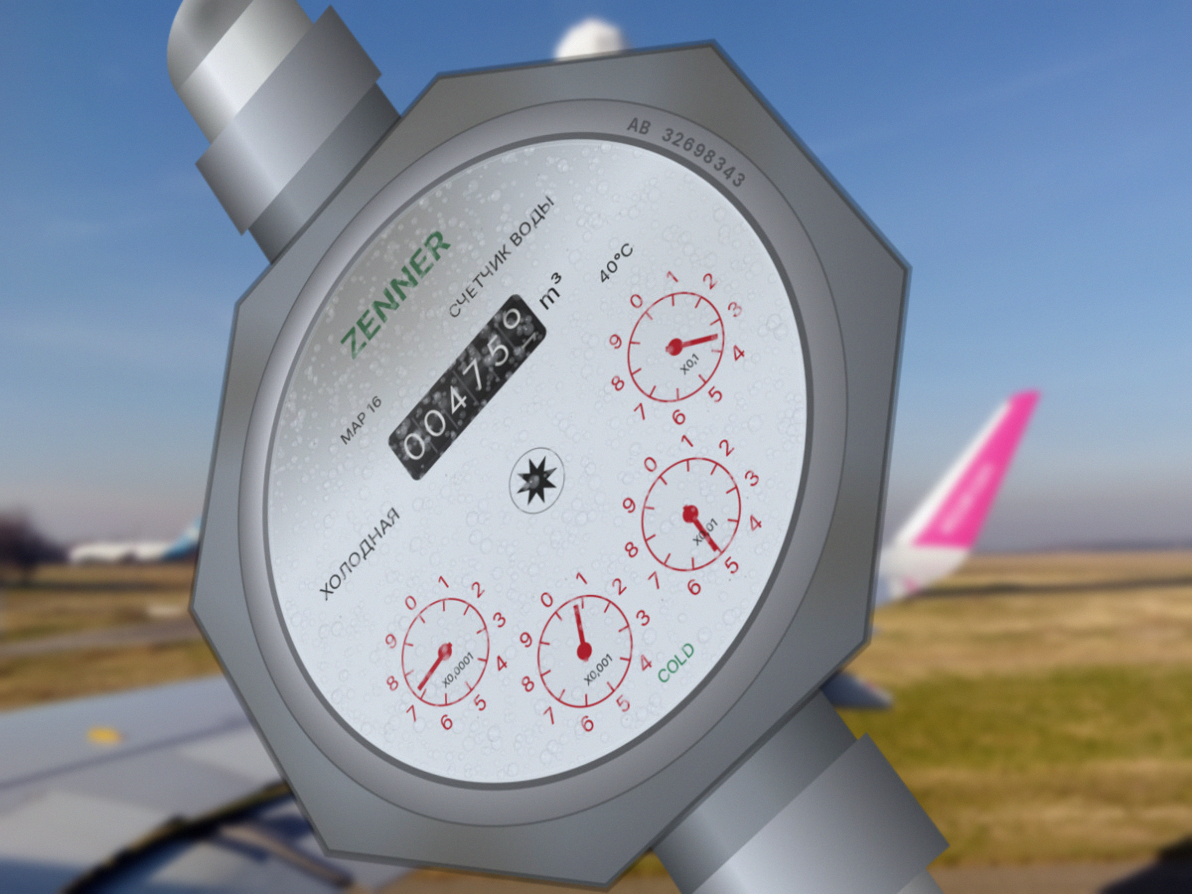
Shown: value=4756.3507 unit=m³
